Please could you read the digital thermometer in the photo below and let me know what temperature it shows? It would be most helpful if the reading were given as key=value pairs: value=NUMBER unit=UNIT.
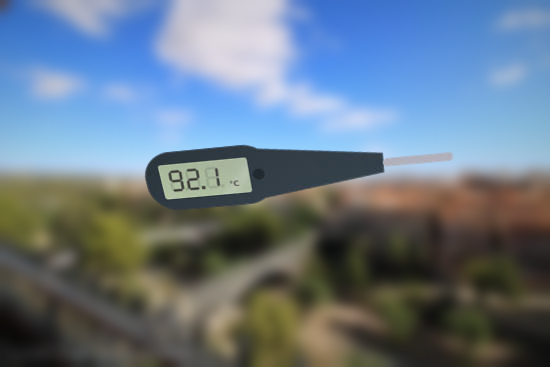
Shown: value=92.1 unit=°C
